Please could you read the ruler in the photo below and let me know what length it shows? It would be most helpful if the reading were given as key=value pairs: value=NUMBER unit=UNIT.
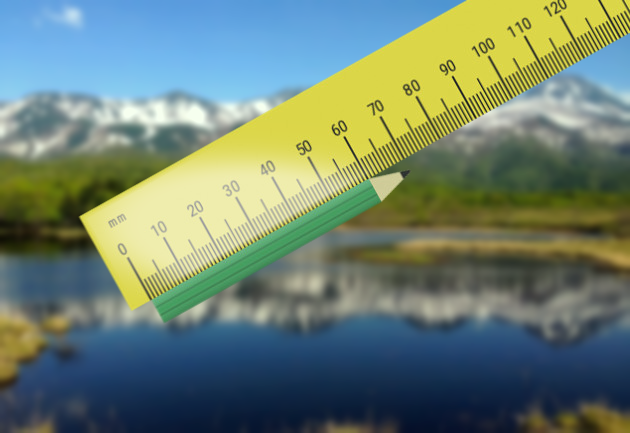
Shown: value=70 unit=mm
